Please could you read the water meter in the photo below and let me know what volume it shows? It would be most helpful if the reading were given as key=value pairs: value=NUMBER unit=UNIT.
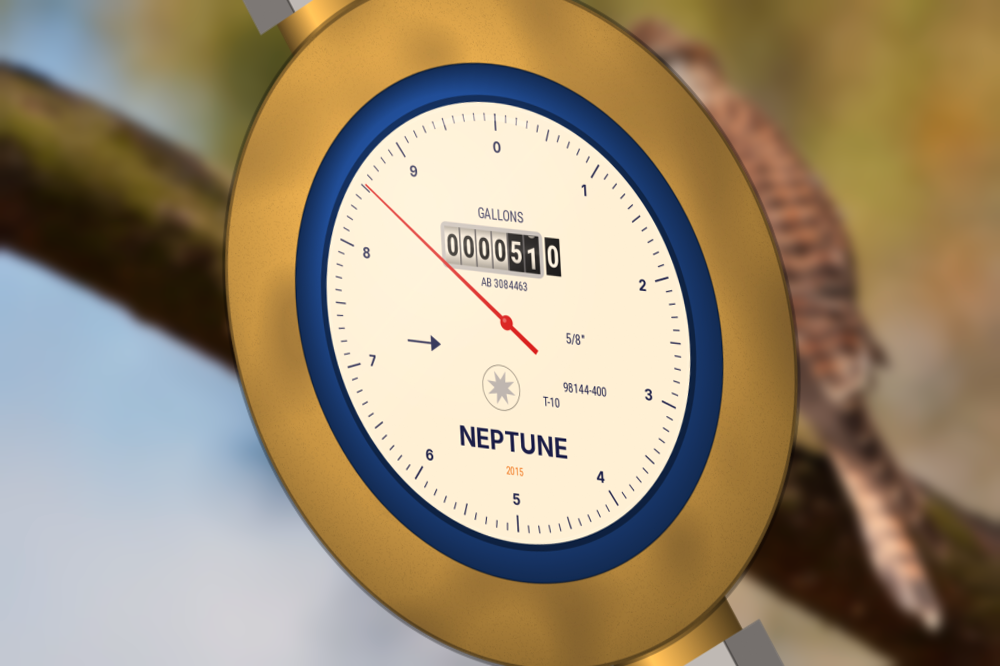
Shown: value=508.5 unit=gal
